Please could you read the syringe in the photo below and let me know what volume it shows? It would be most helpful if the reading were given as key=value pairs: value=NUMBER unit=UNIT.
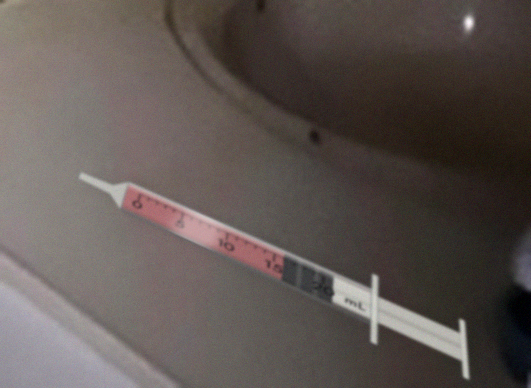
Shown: value=16 unit=mL
